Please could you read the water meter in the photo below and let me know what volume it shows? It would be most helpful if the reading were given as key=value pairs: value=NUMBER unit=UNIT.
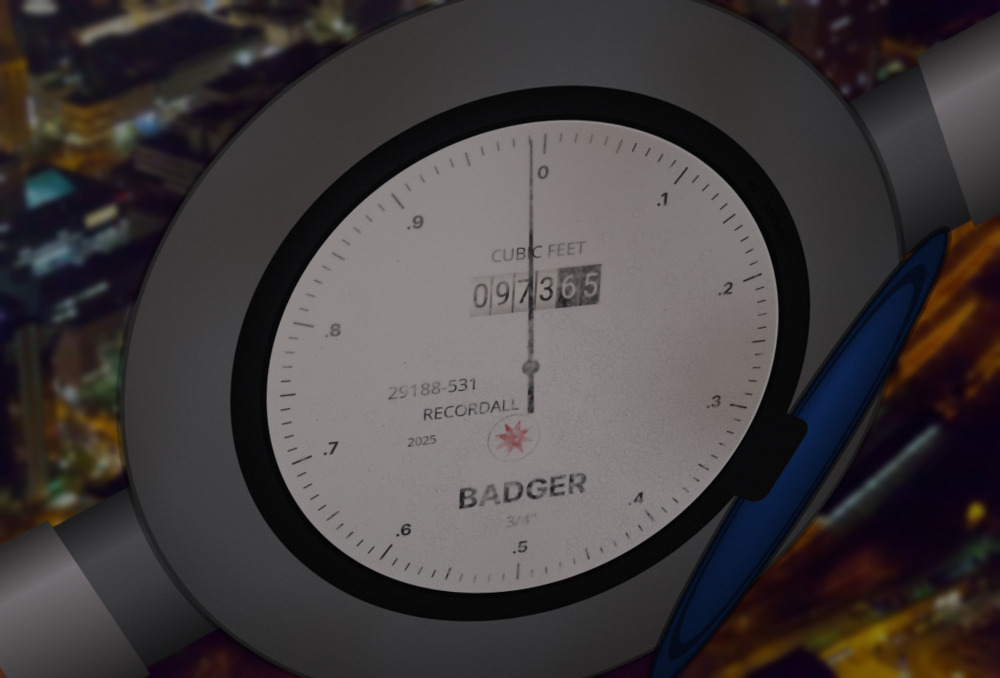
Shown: value=97364.99 unit=ft³
